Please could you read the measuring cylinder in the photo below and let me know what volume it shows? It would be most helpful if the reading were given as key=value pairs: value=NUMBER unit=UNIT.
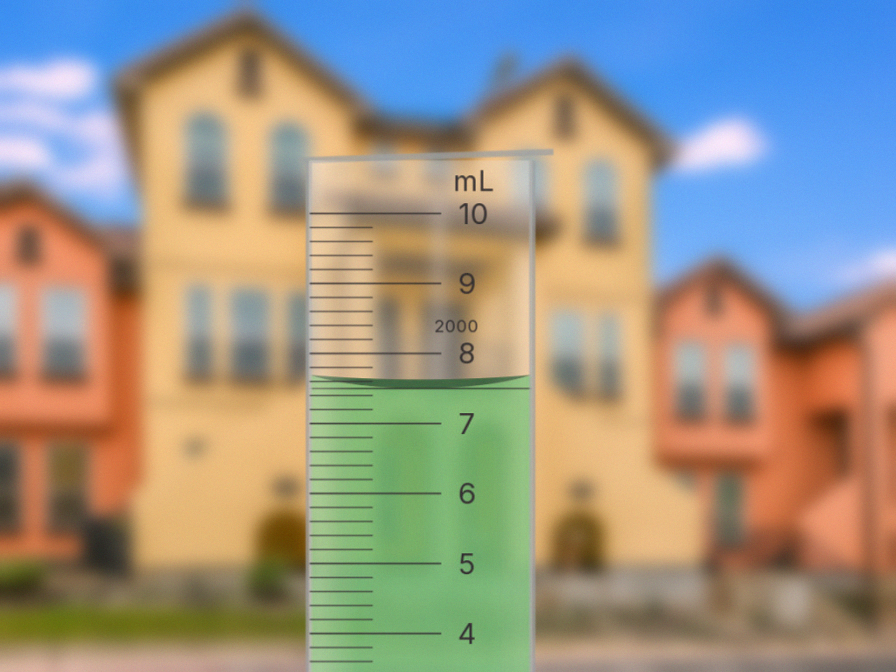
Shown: value=7.5 unit=mL
